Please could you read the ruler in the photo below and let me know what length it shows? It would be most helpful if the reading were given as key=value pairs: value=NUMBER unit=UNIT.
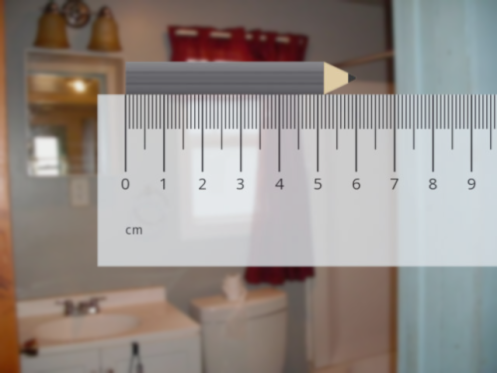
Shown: value=6 unit=cm
